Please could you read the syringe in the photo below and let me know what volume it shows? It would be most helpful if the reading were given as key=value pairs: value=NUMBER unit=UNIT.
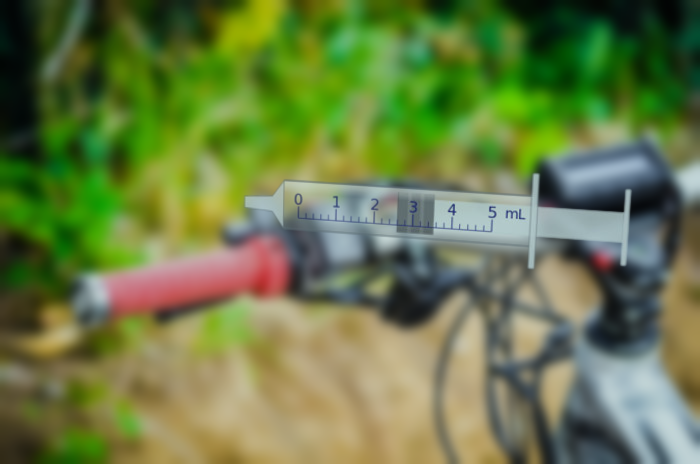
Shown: value=2.6 unit=mL
